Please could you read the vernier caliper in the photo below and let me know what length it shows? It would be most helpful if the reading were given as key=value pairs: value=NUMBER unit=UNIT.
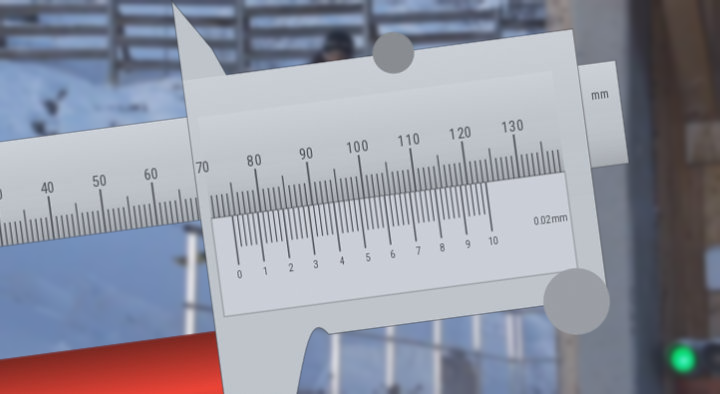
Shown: value=74.5 unit=mm
